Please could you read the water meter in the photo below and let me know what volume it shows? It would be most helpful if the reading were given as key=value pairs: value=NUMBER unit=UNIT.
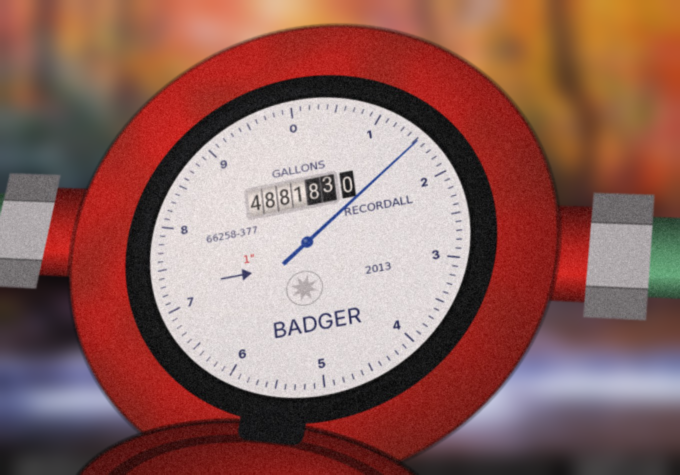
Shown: value=4881831.5 unit=gal
